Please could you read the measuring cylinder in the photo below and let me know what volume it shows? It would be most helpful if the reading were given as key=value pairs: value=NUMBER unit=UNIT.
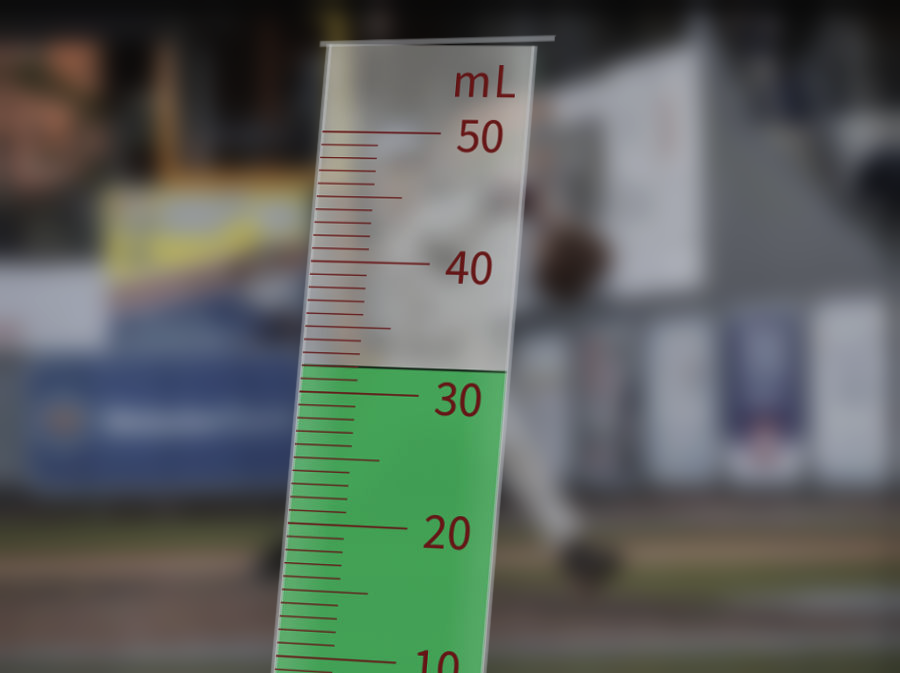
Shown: value=32 unit=mL
